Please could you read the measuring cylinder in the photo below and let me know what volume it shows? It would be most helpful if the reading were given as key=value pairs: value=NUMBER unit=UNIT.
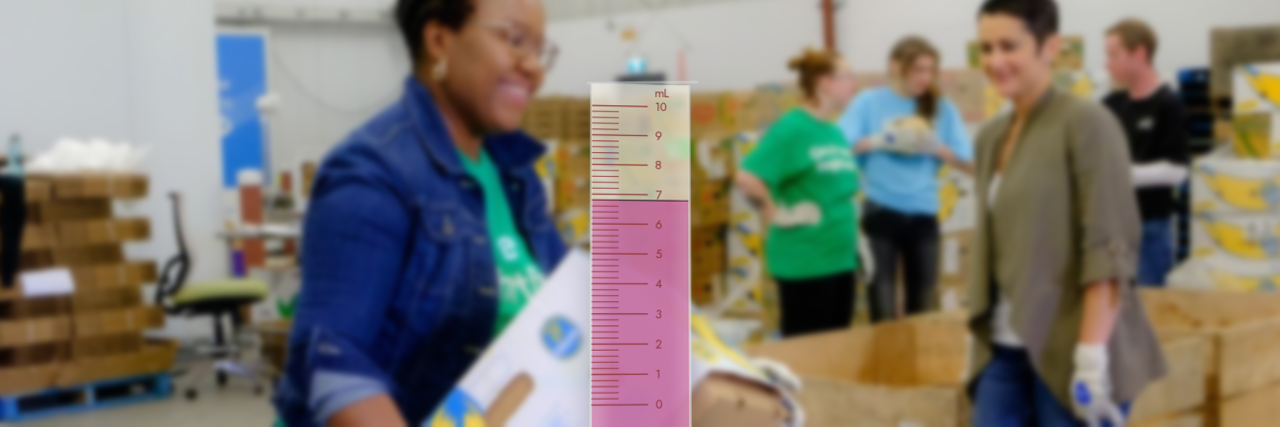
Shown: value=6.8 unit=mL
